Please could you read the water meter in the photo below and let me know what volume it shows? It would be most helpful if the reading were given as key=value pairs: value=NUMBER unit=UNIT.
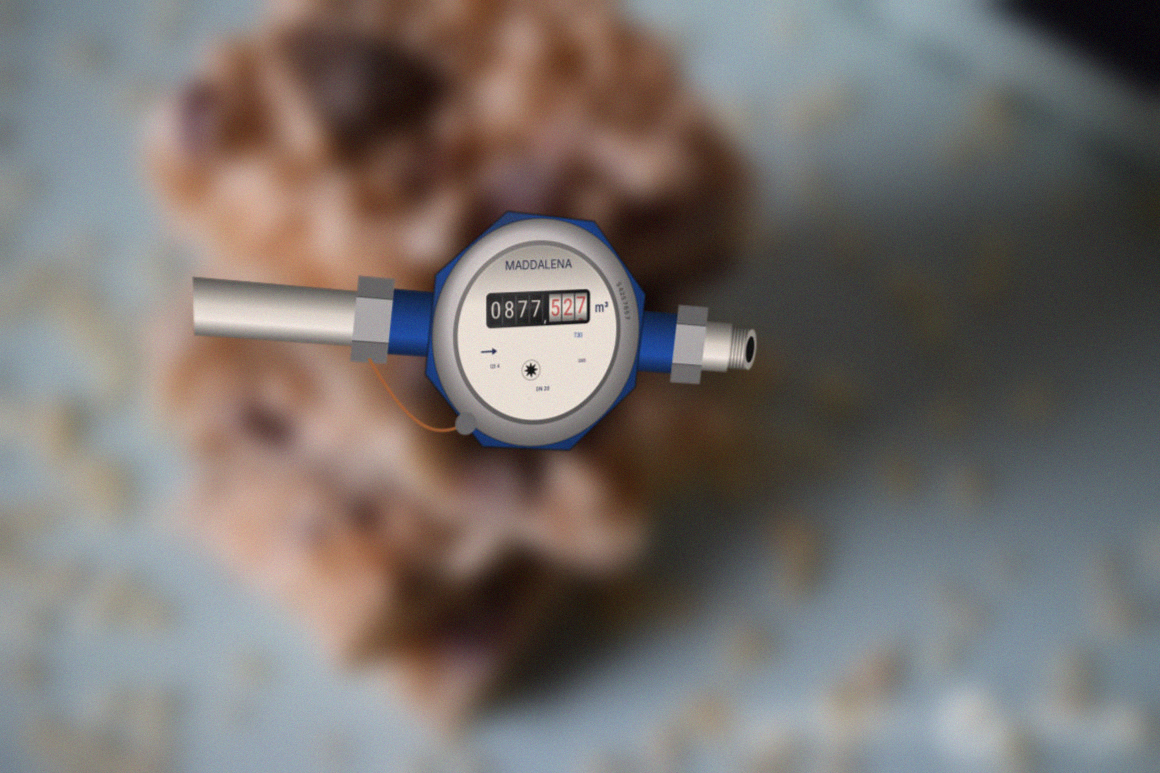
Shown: value=877.527 unit=m³
